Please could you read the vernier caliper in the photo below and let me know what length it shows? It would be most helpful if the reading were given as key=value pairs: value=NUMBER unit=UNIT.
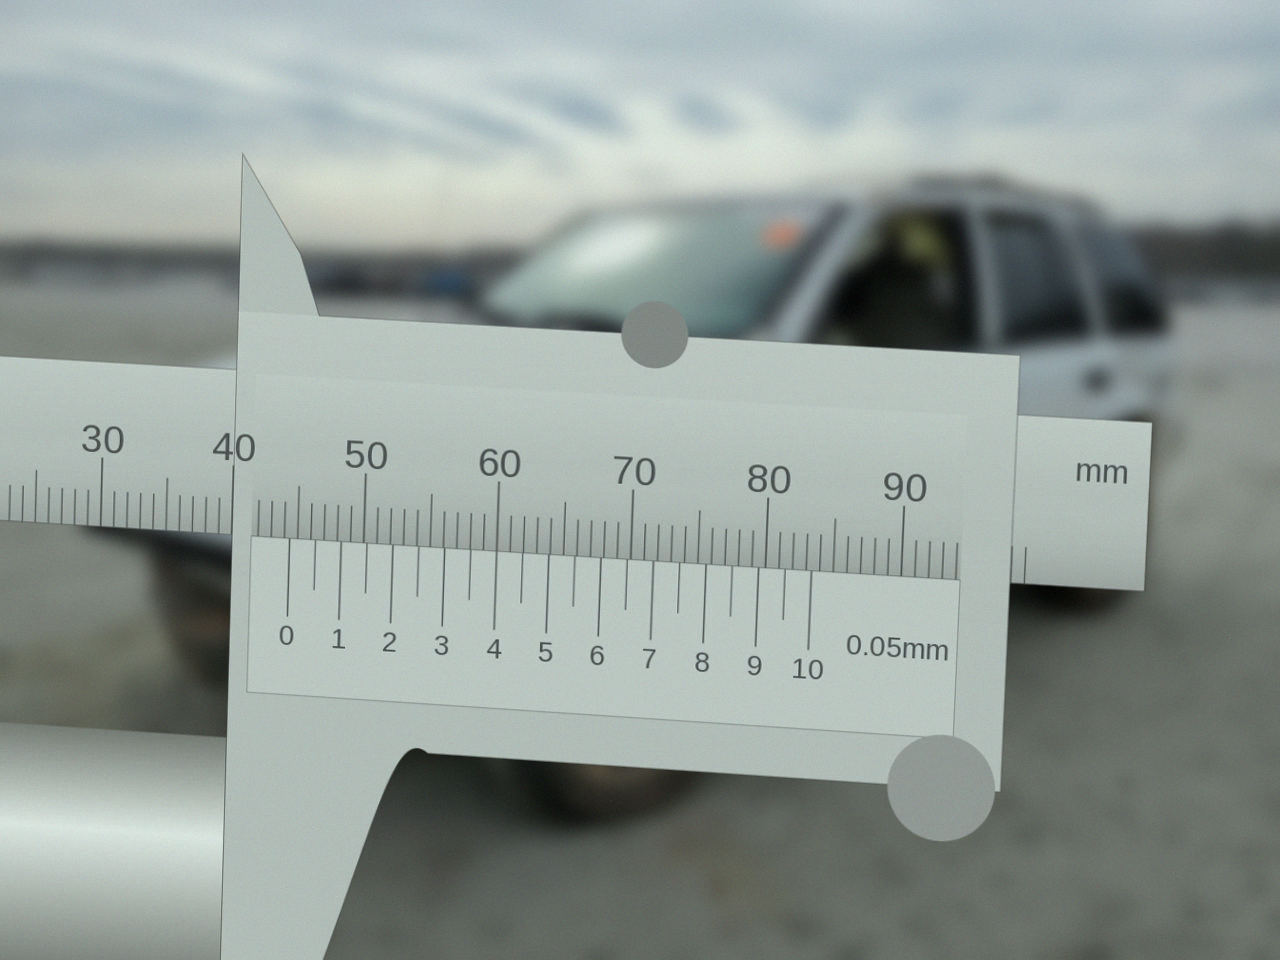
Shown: value=44.4 unit=mm
